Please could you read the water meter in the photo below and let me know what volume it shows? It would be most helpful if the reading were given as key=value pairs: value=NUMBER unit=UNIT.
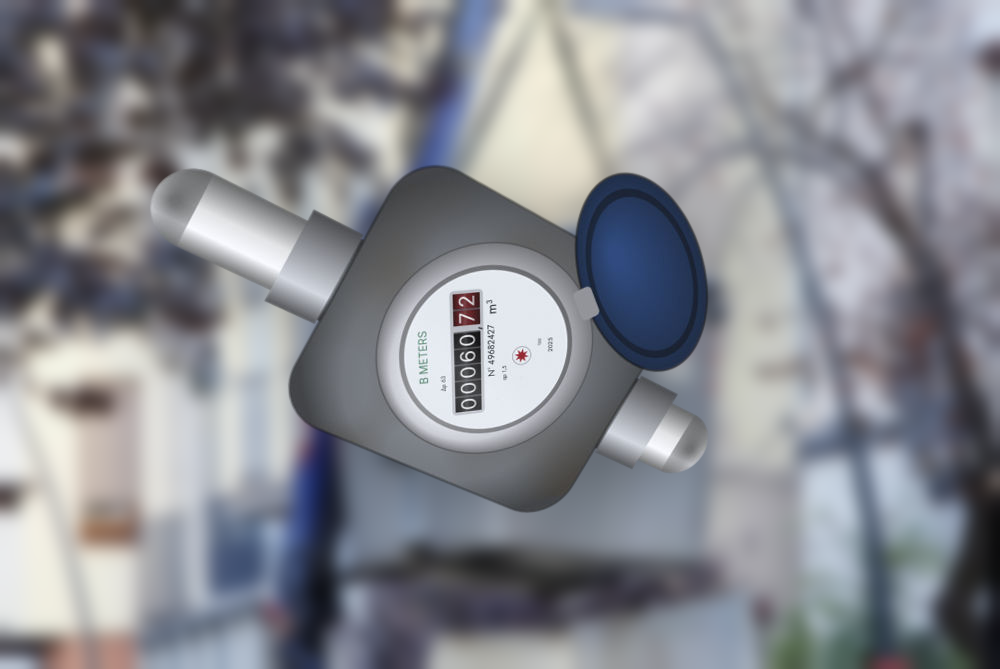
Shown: value=60.72 unit=m³
